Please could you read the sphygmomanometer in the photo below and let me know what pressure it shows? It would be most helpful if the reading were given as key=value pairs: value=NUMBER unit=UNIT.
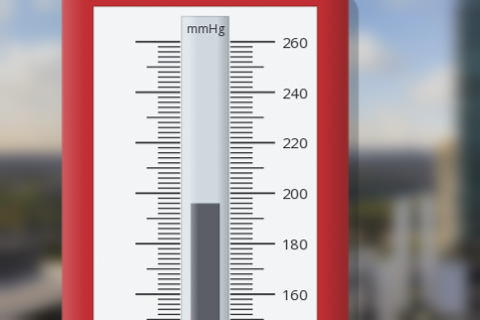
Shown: value=196 unit=mmHg
